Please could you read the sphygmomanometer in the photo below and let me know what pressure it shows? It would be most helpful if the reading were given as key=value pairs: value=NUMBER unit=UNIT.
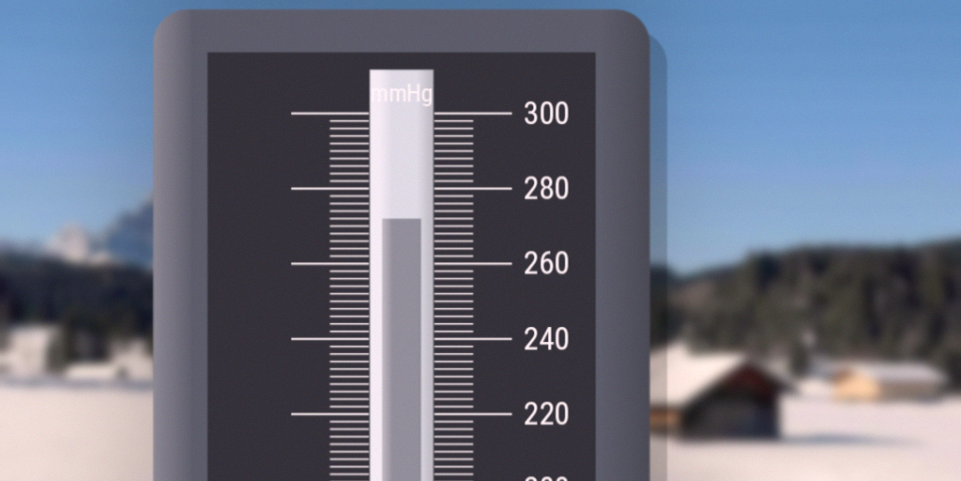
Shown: value=272 unit=mmHg
